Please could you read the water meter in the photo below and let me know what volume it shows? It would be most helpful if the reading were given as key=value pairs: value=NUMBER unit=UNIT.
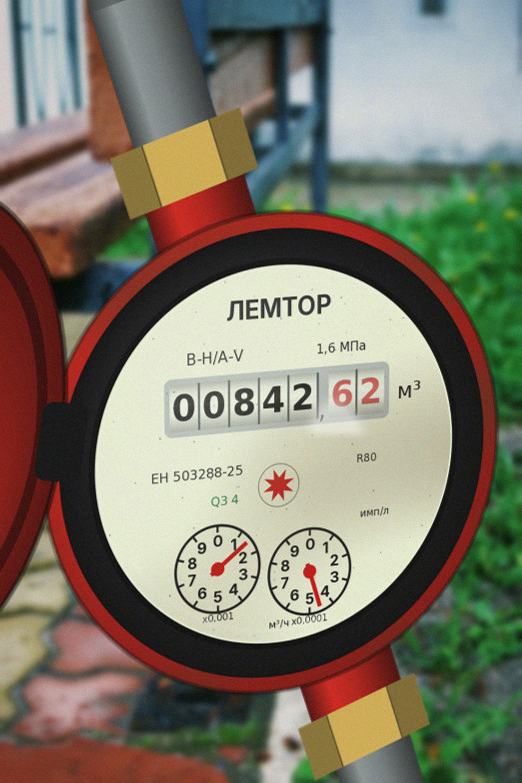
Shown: value=842.6214 unit=m³
